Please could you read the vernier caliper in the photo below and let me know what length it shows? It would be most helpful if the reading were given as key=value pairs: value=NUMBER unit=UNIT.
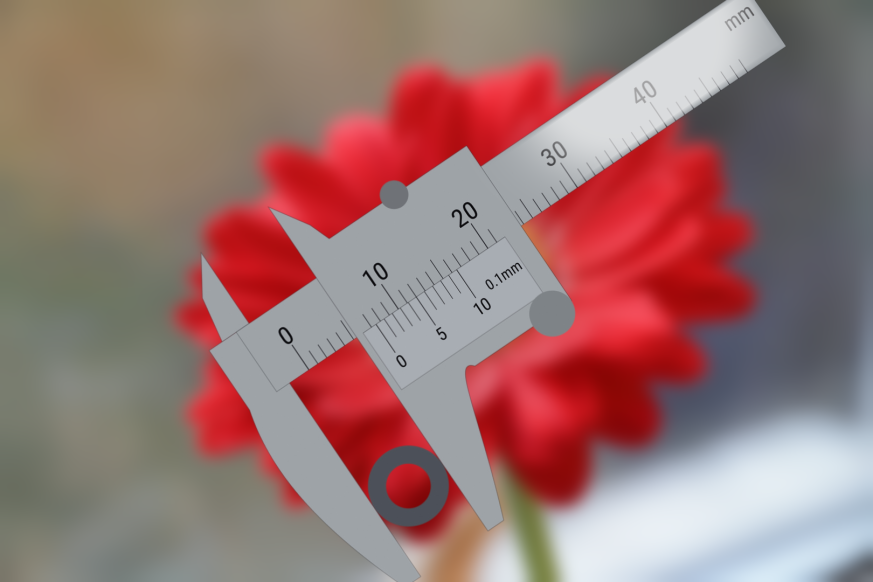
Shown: value=7.5 unit=mm
